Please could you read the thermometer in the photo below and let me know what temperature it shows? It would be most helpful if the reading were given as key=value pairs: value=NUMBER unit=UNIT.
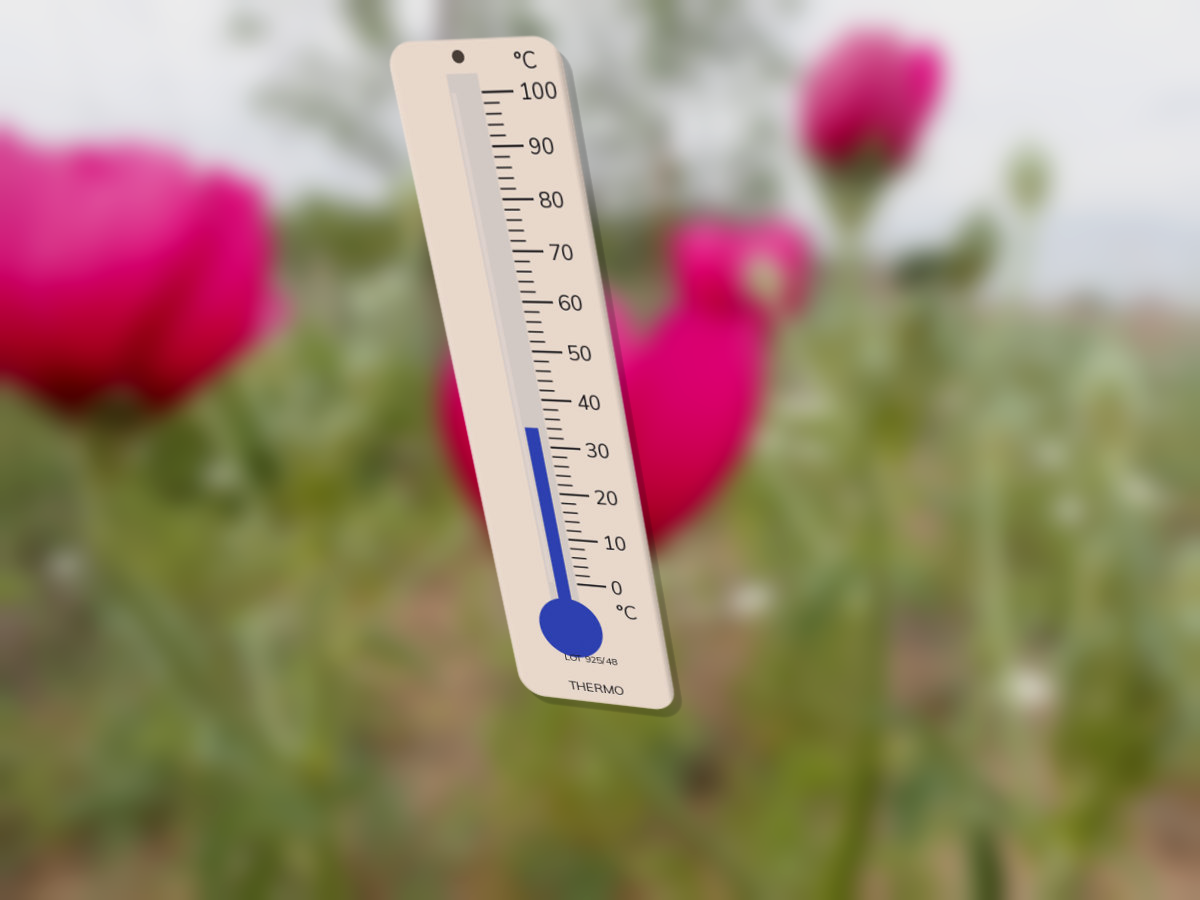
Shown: value=34 unit=°C
